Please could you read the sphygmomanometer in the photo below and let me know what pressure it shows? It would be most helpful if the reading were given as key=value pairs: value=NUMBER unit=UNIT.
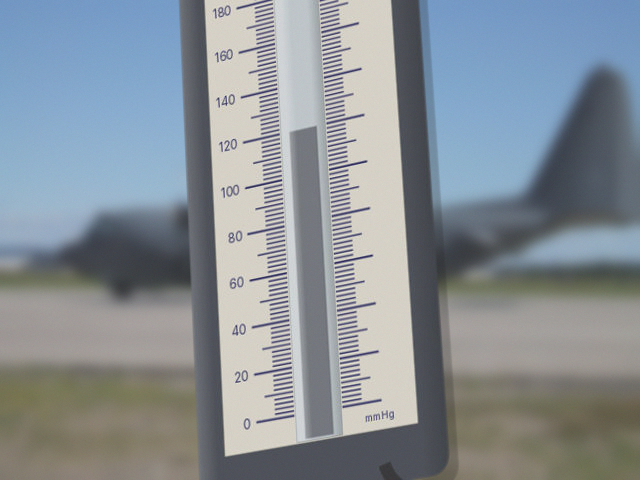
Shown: value=120 unit=mmHg
